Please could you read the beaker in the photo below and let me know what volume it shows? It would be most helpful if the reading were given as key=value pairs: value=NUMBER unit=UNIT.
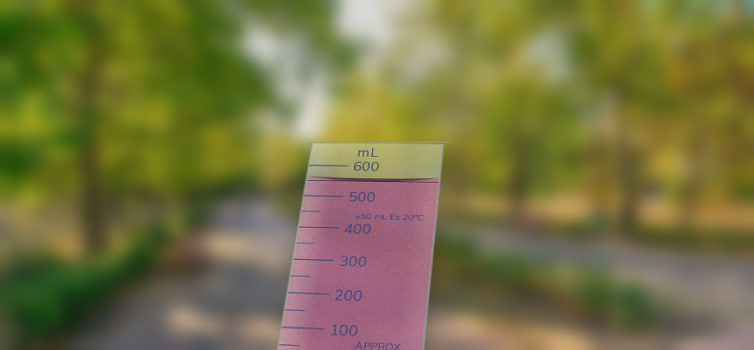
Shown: value=550 unit=mL
